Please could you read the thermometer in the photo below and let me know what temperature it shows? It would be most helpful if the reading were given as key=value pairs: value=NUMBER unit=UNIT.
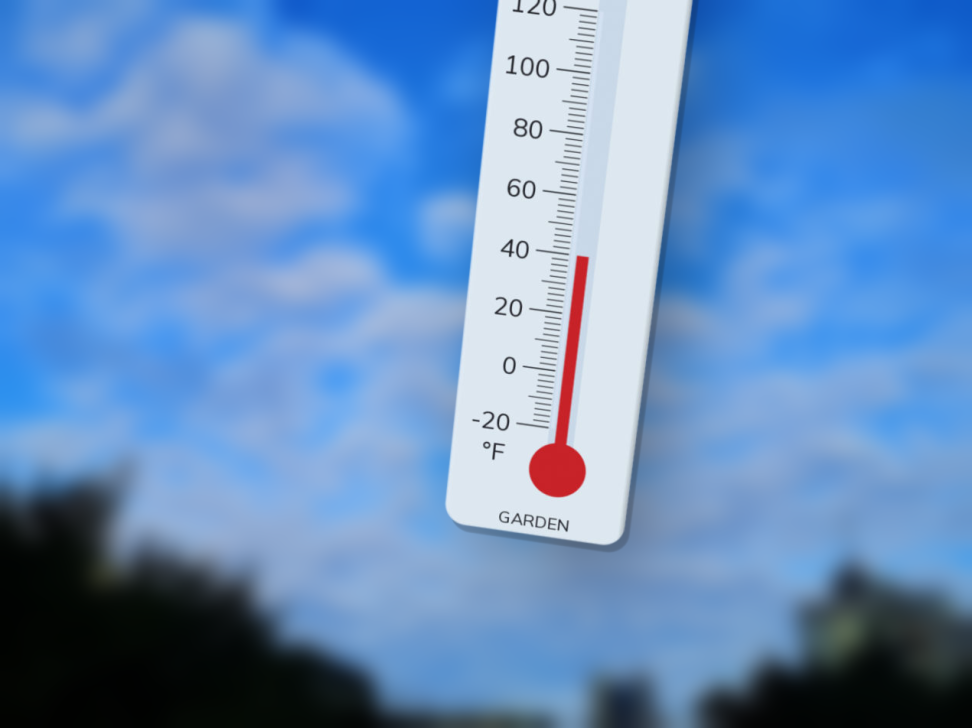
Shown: value=40 unit=°F
